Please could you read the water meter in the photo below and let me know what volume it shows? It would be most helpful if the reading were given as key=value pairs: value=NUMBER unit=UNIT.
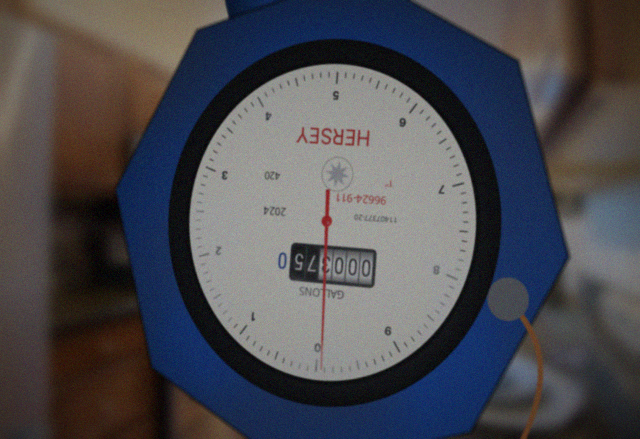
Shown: value=3749.9 unit=gal
